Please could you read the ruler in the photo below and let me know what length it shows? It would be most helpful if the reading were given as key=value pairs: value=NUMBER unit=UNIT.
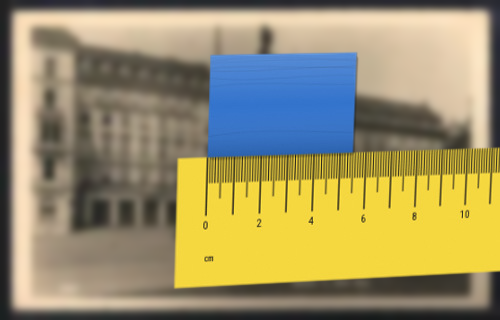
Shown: value=5.5 unit=cm
